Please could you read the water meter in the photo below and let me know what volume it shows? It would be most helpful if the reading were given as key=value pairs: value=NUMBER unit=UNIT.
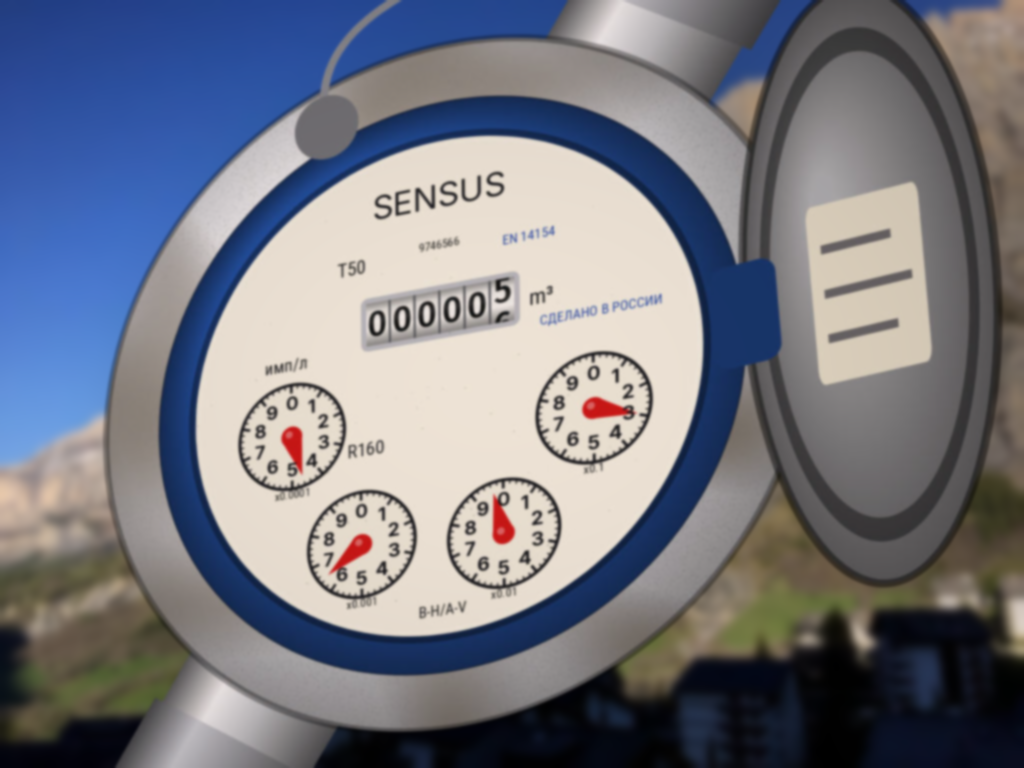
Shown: value=5.2964 unit=m³
